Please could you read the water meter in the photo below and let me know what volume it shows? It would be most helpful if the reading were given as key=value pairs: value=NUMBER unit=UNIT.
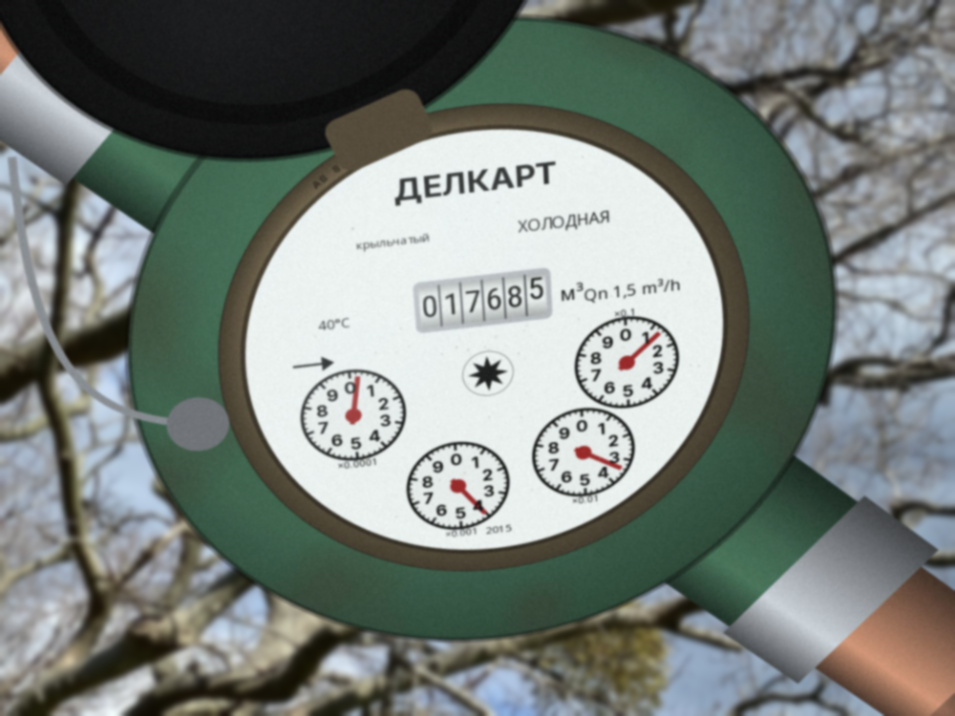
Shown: value=17685.1340 unit=m³
